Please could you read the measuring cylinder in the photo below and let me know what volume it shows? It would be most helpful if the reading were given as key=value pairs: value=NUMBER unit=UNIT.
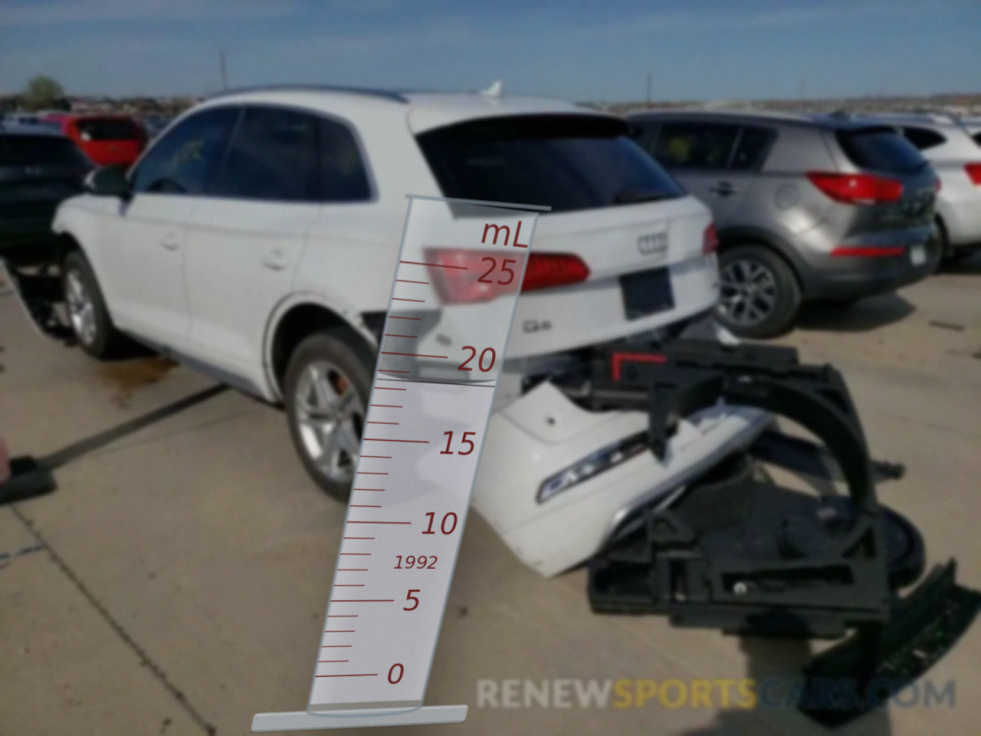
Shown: value=18.5 unit=mL
